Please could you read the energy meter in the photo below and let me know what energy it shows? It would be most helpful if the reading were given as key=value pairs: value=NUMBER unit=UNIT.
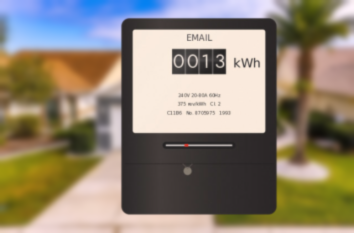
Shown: value=13 unit=kWh
